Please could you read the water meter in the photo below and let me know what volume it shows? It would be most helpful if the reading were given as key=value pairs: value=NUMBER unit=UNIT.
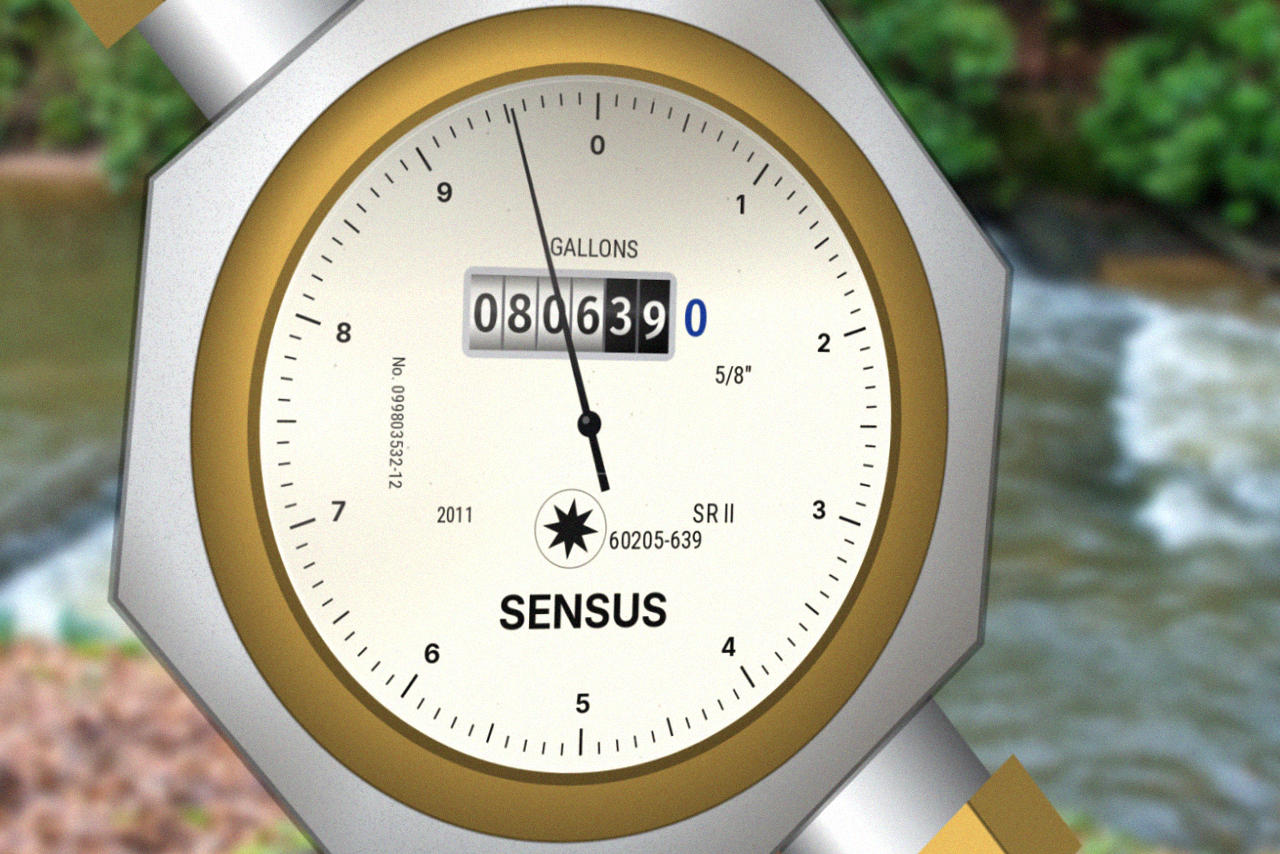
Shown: value=806389.5 unit=gal
